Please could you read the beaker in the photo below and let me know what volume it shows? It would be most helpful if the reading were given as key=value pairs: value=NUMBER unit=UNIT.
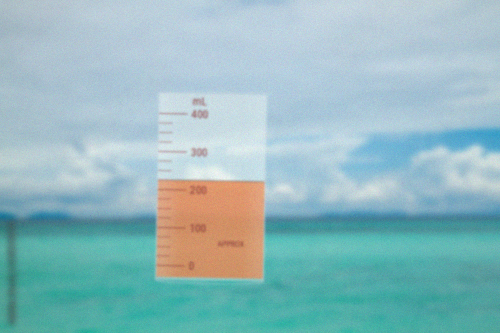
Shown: value=225 unit=mL
